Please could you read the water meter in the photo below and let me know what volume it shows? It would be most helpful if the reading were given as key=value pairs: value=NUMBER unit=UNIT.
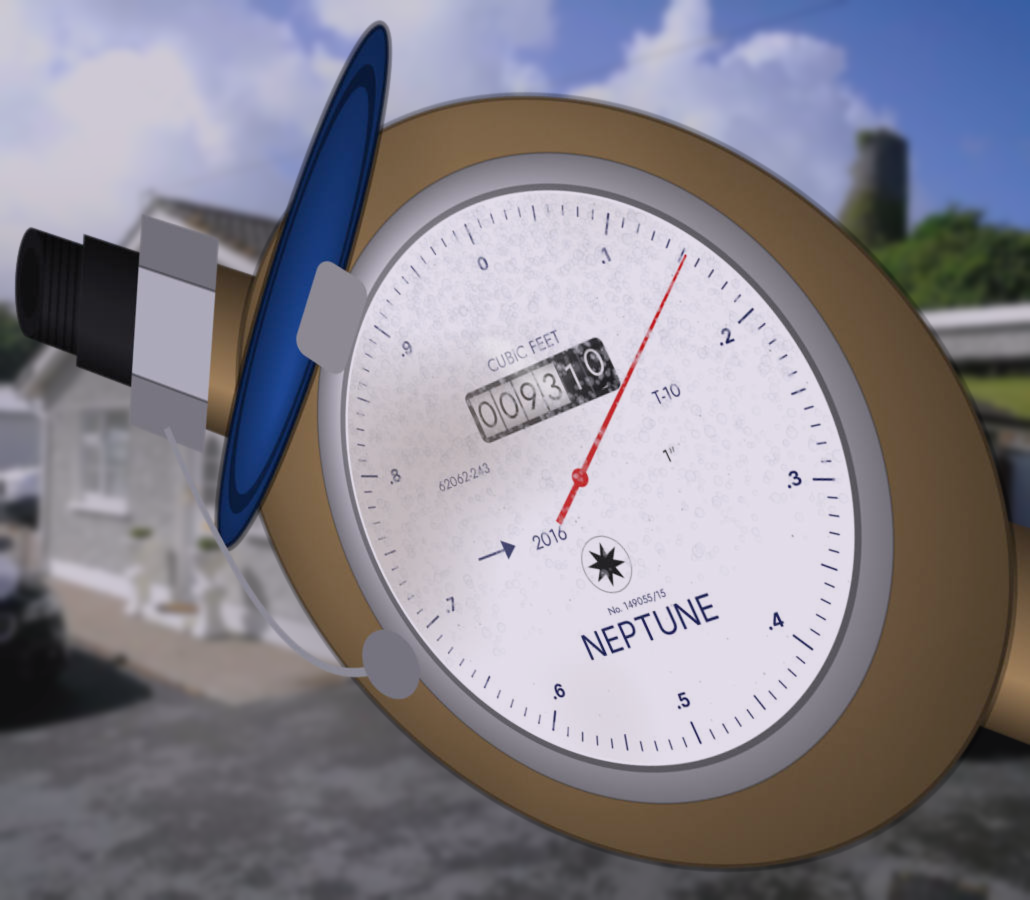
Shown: value=9310.15 unit=ft³
